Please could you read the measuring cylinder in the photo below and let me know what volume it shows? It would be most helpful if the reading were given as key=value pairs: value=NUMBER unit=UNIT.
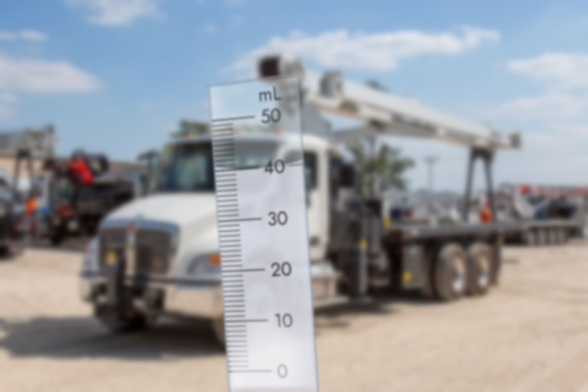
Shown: value=40 unit=mL
